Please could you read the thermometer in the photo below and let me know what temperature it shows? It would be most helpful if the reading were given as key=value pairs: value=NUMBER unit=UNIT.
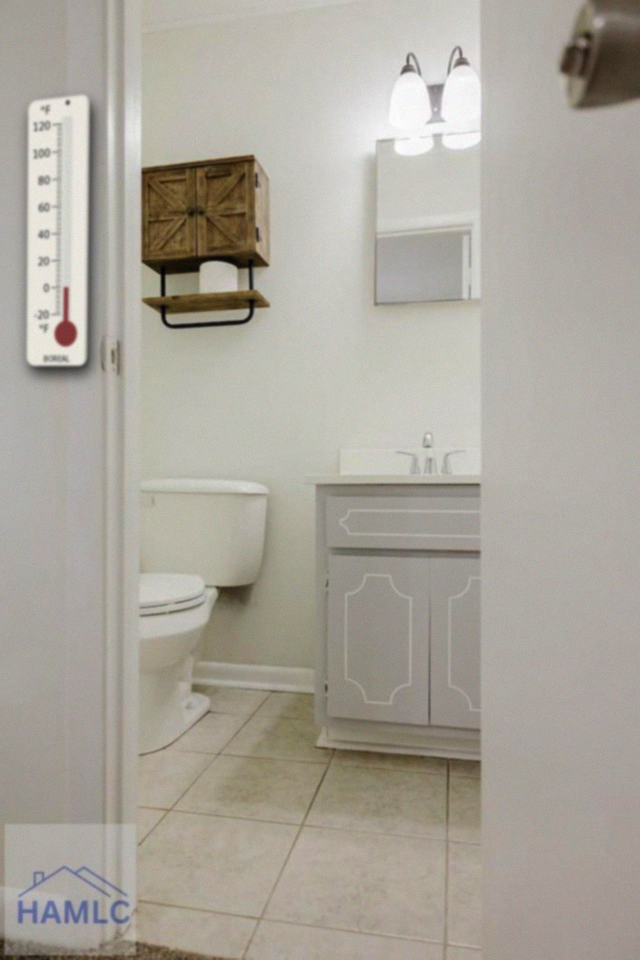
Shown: value=0 unit=°F
